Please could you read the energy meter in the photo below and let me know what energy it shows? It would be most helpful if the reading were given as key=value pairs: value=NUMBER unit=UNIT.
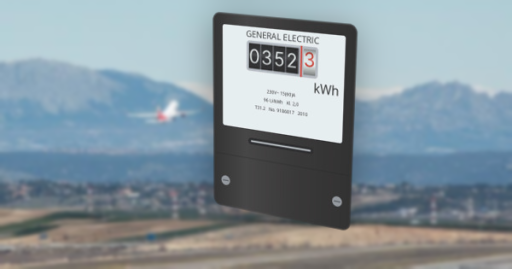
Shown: value=352.3 unit=kWh
